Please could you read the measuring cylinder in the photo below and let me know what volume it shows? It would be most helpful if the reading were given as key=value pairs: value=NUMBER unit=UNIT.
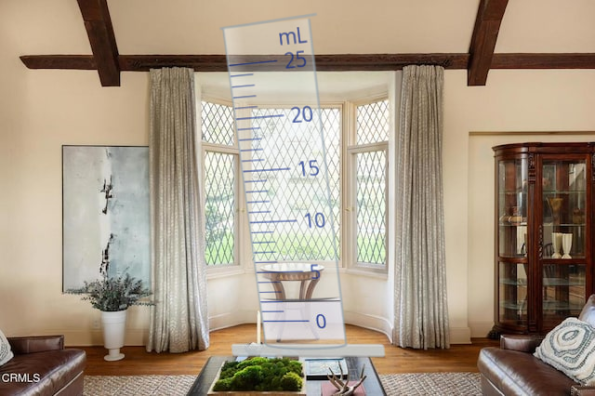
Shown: value=2 unit=mL
